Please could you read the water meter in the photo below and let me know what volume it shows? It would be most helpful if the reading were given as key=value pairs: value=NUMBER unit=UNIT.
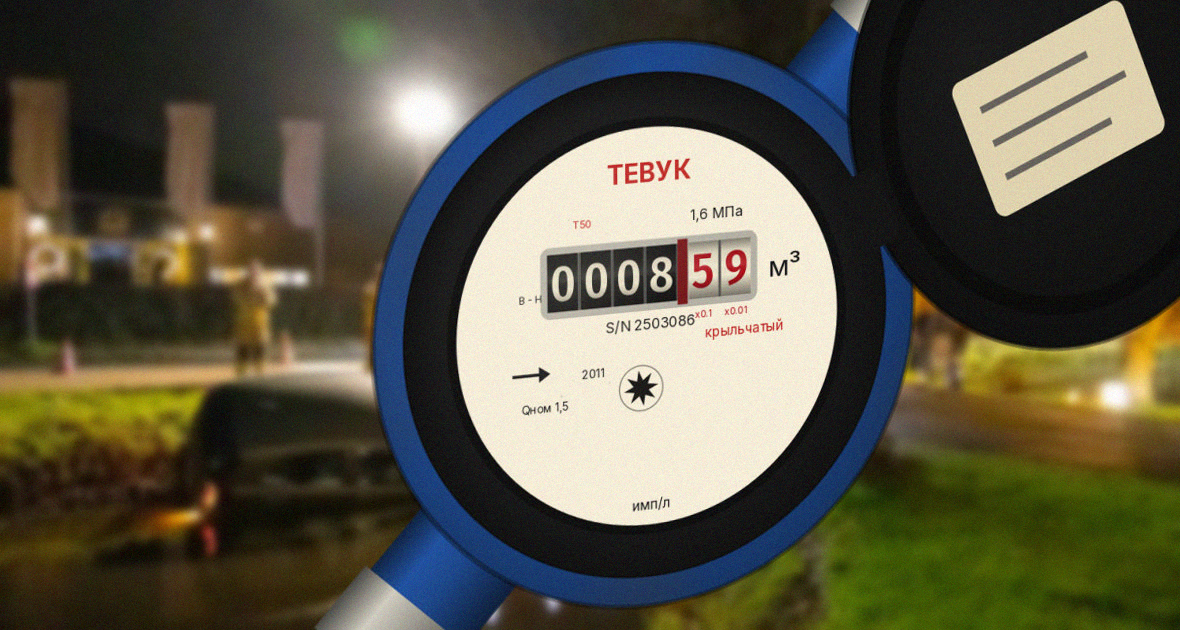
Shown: value=8.59 unit=m³
